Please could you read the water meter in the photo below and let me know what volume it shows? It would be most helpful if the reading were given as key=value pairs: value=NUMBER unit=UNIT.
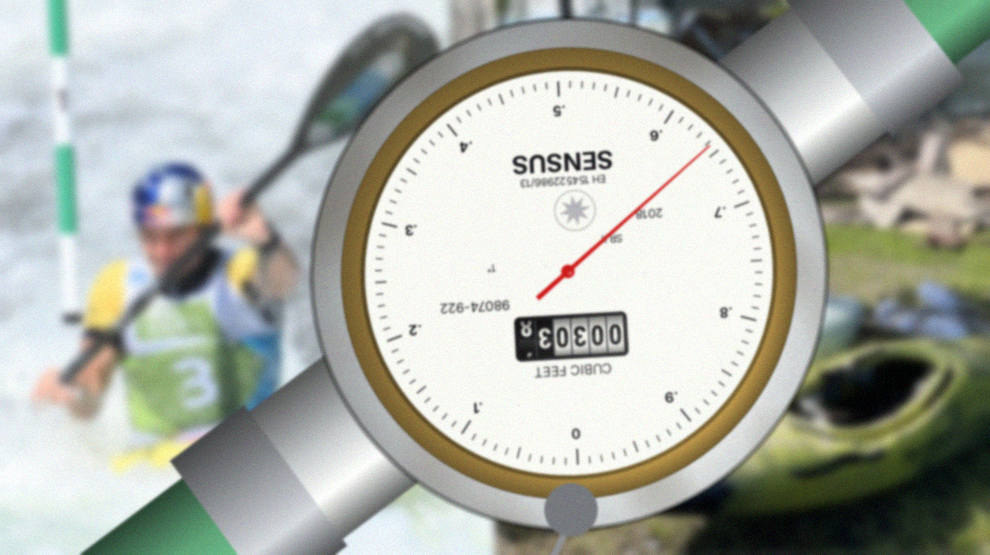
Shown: value=3037.64 unit=ft³
